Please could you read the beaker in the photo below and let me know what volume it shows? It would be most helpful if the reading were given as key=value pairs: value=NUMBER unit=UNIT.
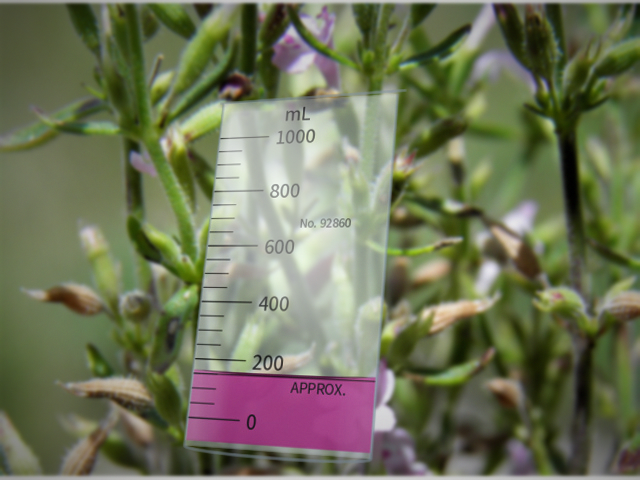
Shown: value=150 unit=mL
